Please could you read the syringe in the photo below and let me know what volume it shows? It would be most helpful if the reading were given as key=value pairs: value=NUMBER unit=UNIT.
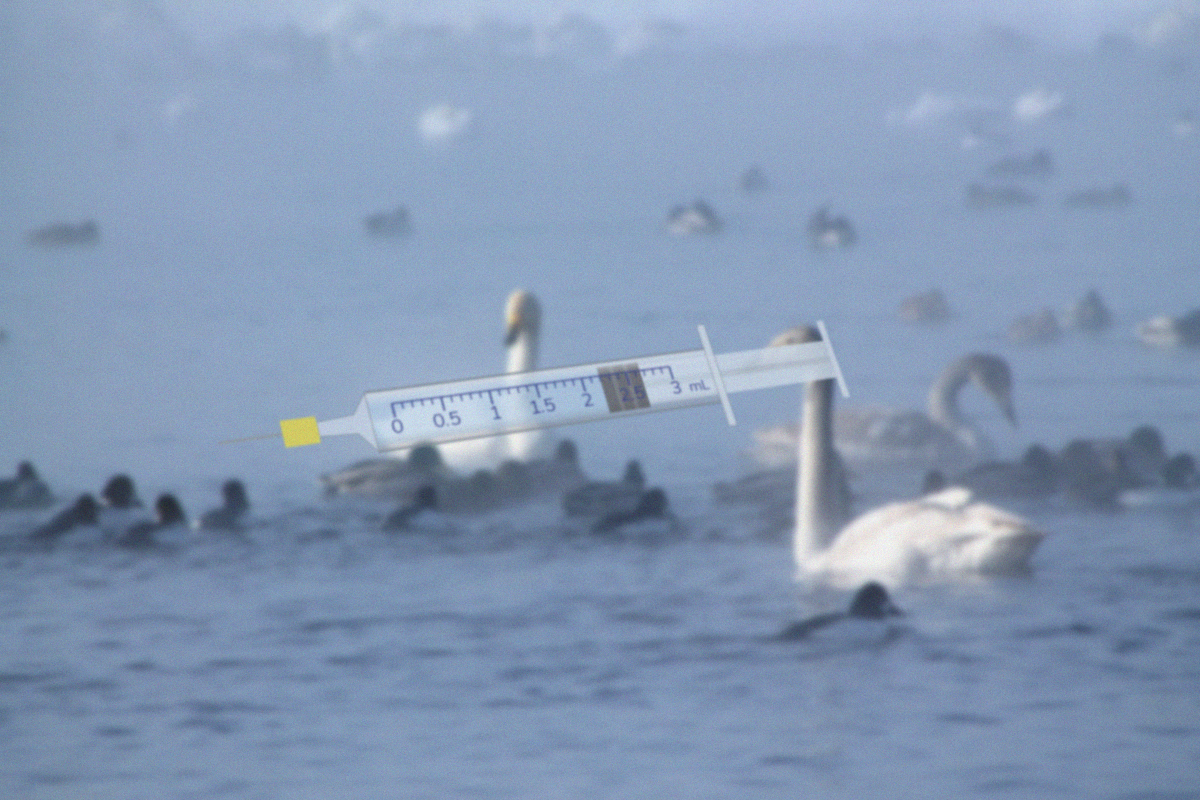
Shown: value=2.2 unit=mL
